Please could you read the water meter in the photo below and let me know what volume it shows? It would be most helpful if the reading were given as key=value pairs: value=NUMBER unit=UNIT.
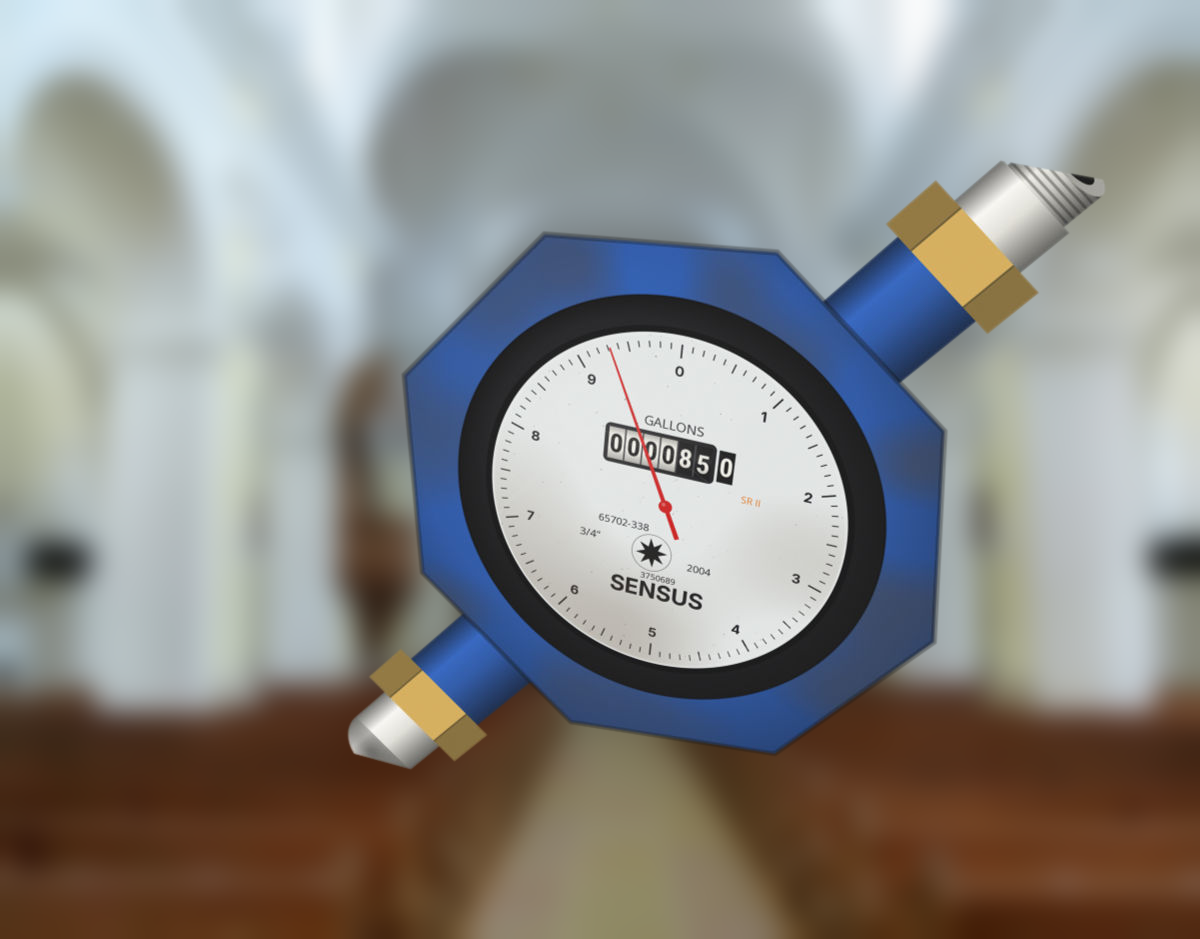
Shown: value=849.3 unit=gal
